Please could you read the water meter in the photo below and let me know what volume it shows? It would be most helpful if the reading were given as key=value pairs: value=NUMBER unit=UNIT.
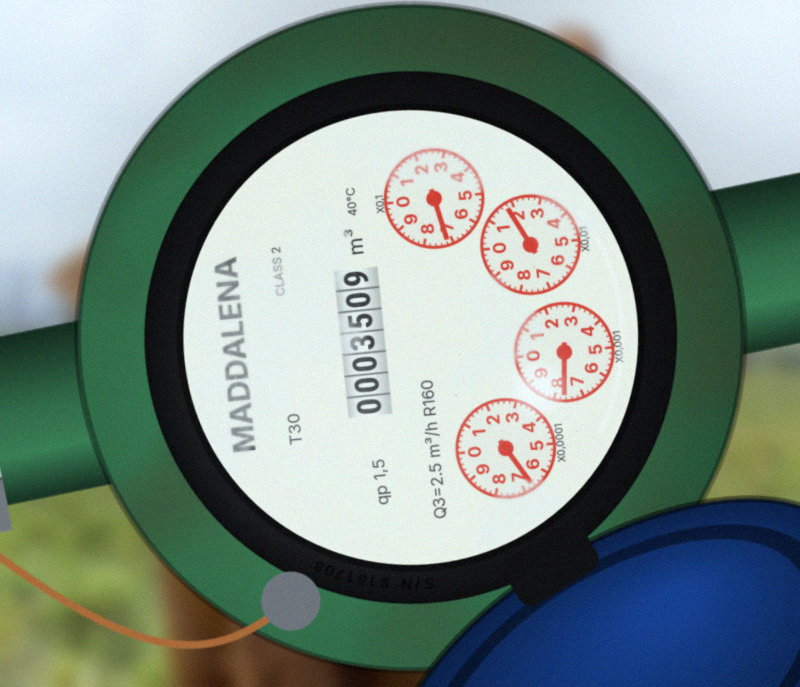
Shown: value=3509.7176 unit=m³
